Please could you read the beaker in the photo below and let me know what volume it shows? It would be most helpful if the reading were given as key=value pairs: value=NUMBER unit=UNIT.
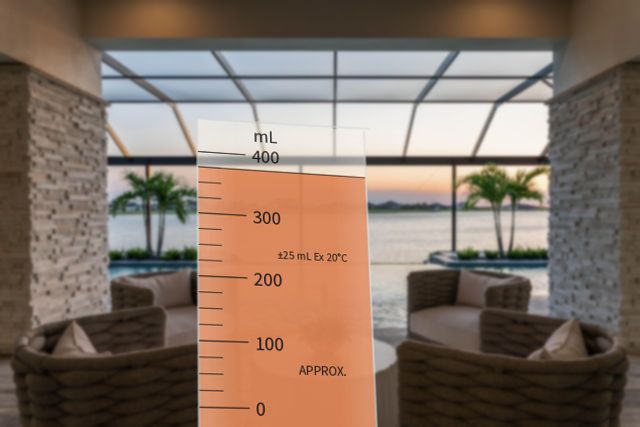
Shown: value=375 unit=mL
